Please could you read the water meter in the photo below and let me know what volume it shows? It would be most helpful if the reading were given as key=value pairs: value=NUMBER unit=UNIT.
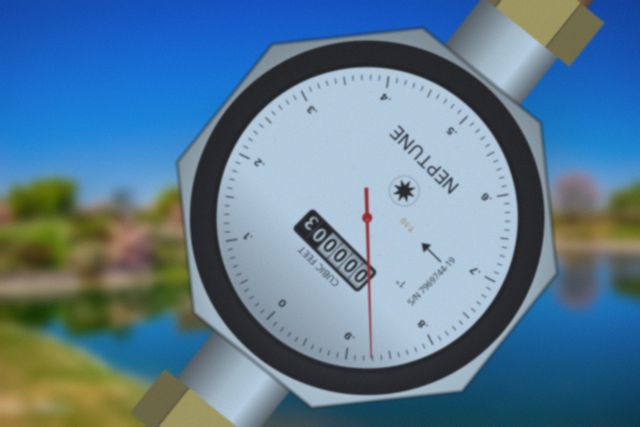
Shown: value=2.87 unit=ft³
